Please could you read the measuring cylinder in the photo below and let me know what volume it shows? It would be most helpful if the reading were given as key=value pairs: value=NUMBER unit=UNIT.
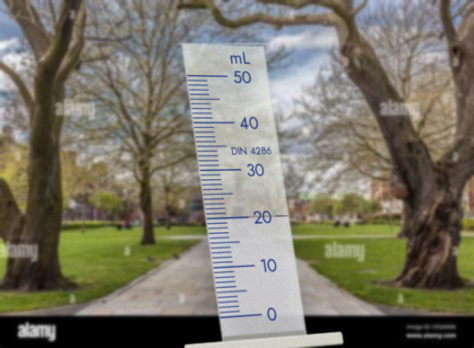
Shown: value=20 unit=mL
